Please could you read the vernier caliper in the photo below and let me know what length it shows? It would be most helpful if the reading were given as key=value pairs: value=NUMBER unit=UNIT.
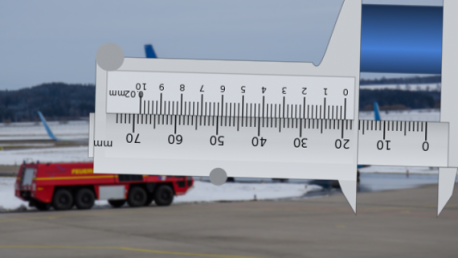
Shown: value=19.5 unit=mm
